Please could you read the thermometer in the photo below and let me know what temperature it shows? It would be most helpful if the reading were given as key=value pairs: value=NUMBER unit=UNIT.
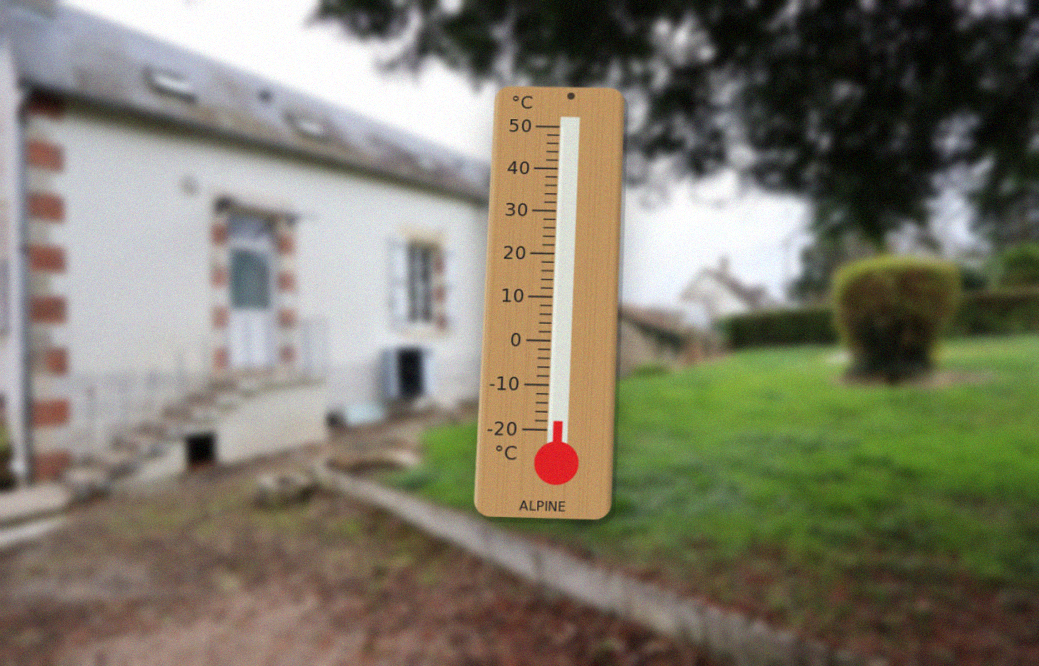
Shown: value=-18 unit=°C
